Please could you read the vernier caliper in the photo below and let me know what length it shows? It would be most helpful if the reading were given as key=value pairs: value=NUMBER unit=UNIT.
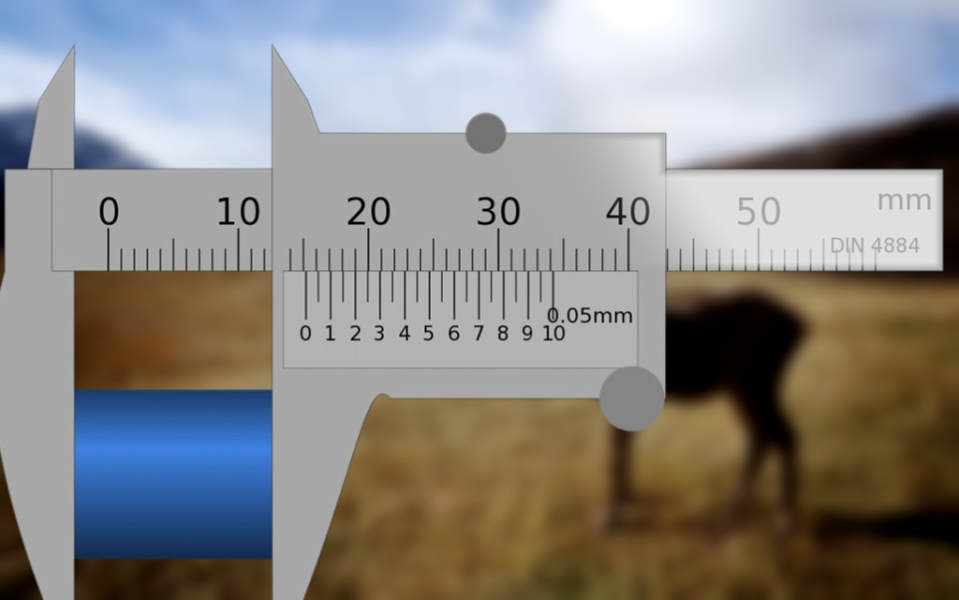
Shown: value=15.2 unit=mm
